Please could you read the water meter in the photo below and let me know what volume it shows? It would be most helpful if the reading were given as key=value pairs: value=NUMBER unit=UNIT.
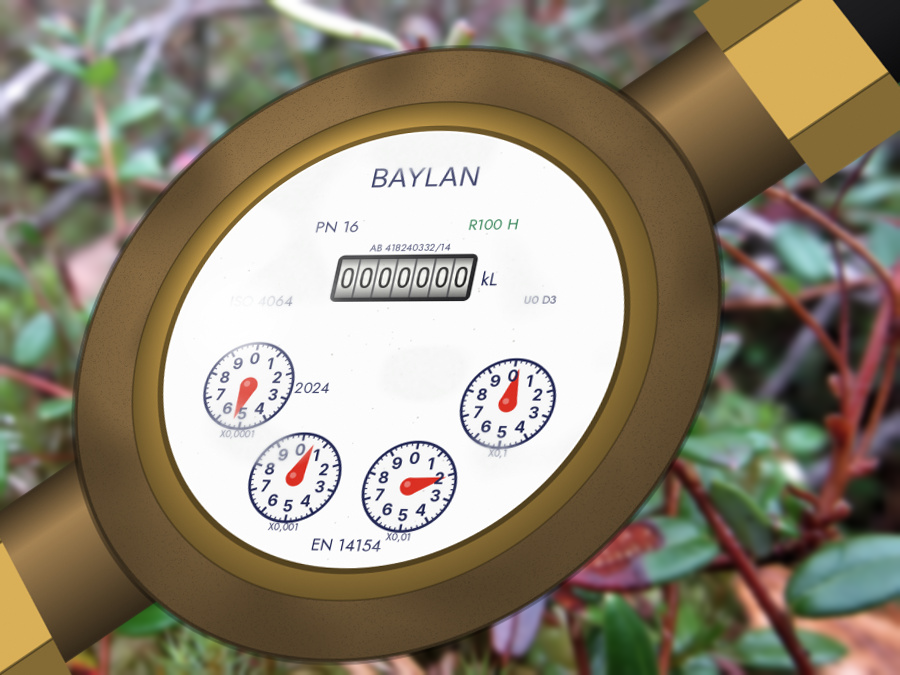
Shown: value=0.0205 unit=kL
